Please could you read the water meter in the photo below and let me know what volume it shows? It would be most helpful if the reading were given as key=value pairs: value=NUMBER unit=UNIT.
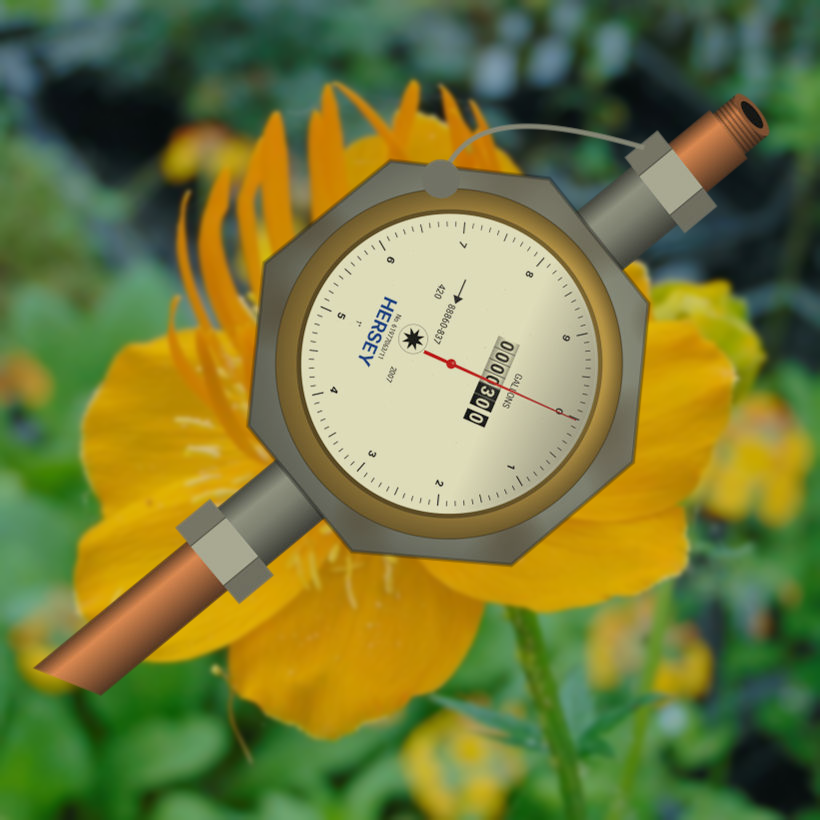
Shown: value=300.0 unit=gal
